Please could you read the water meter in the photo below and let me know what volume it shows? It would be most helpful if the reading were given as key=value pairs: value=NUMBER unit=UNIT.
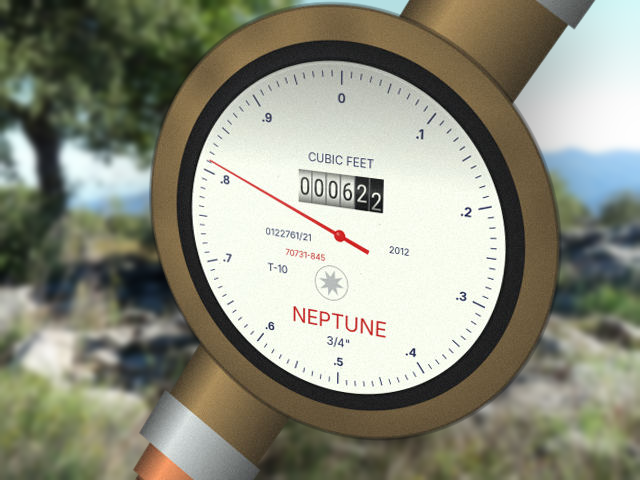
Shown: value=621.81 unit=ft³
